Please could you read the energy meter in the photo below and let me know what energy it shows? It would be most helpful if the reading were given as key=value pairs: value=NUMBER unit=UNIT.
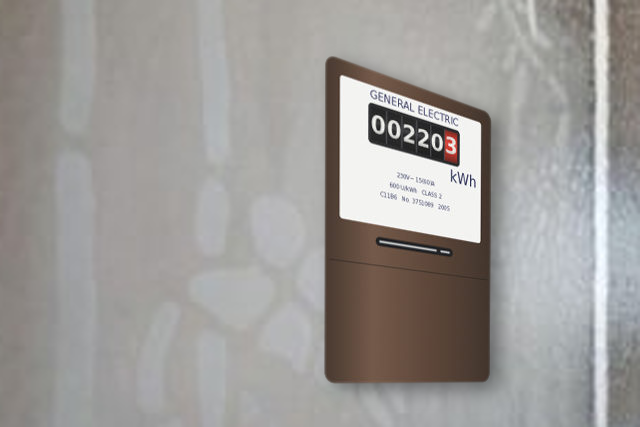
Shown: value=220.3 unit=kWh
